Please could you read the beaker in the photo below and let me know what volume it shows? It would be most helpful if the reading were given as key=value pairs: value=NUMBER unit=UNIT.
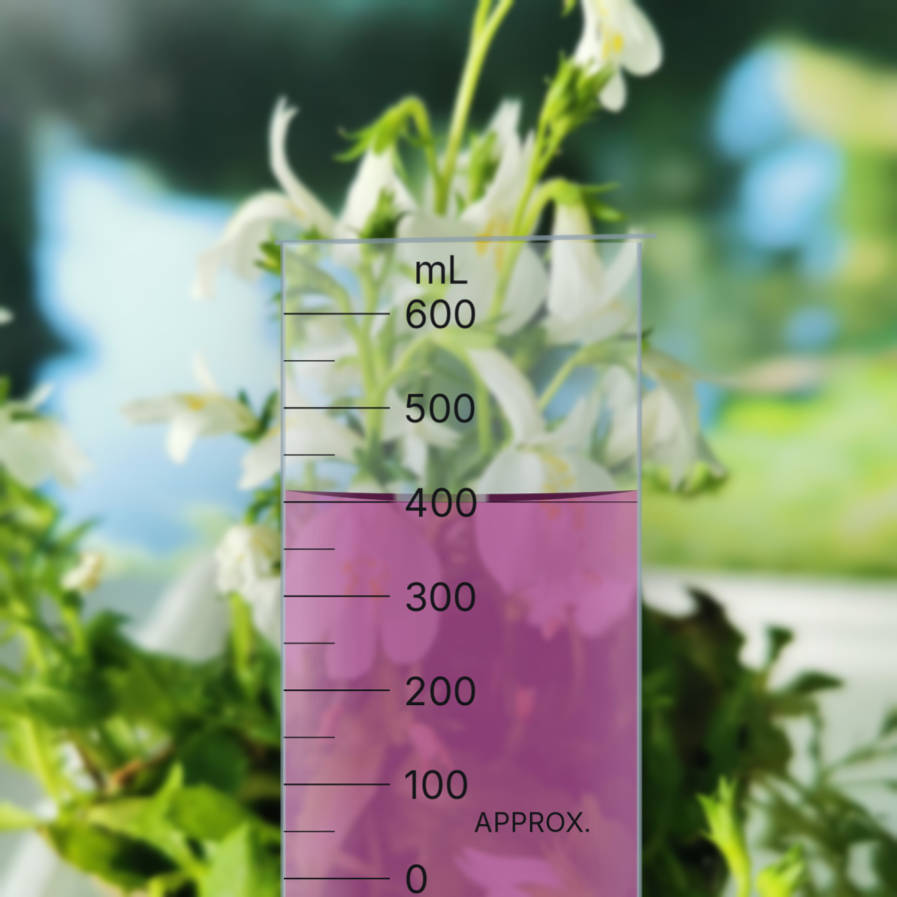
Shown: value=400 unit=mL
